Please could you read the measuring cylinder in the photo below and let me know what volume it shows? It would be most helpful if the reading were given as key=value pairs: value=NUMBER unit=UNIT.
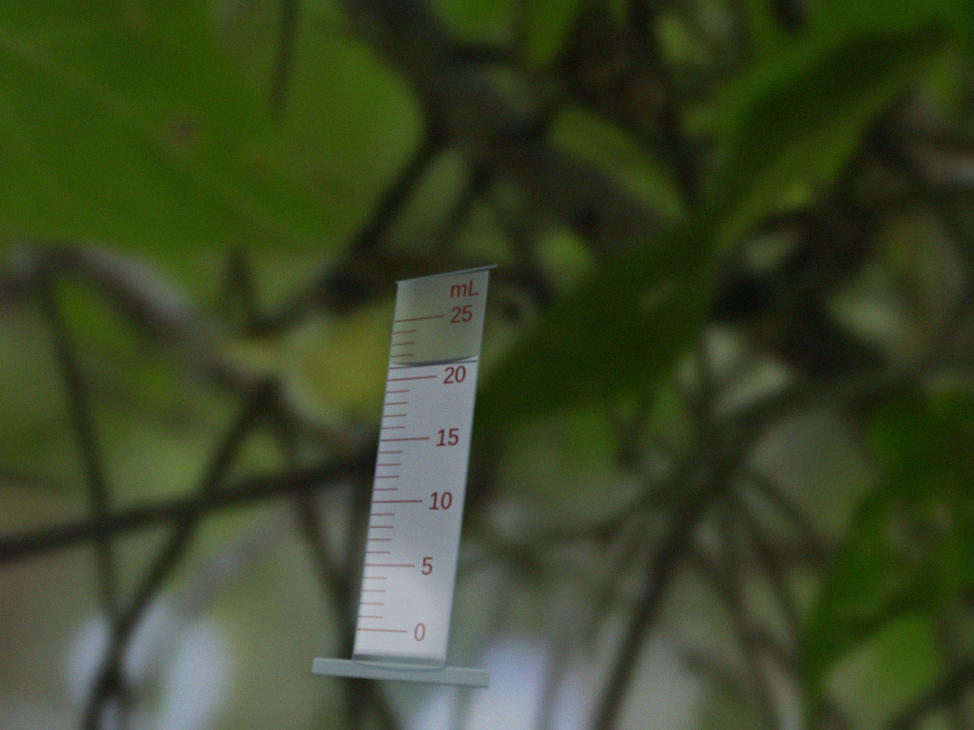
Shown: value=21 unit=mL
